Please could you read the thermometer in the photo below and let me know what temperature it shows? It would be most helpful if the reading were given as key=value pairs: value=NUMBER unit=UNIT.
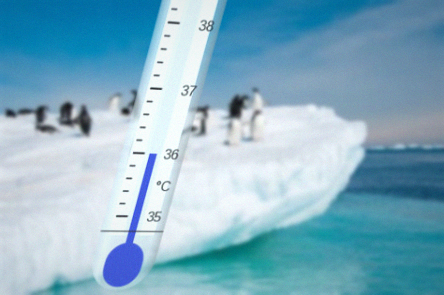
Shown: value=36 unit=°C
